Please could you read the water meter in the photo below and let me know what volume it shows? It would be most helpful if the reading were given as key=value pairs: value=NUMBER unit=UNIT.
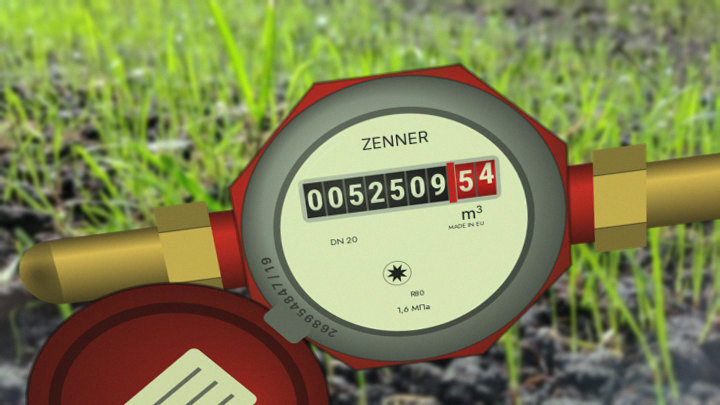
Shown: value=52509.54 unit=m³
